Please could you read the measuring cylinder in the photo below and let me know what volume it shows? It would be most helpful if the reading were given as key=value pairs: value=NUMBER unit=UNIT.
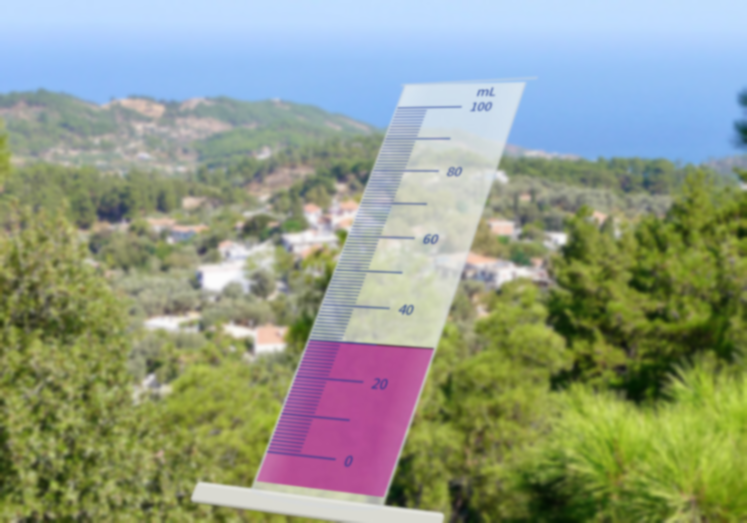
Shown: value=30 unit=mL
